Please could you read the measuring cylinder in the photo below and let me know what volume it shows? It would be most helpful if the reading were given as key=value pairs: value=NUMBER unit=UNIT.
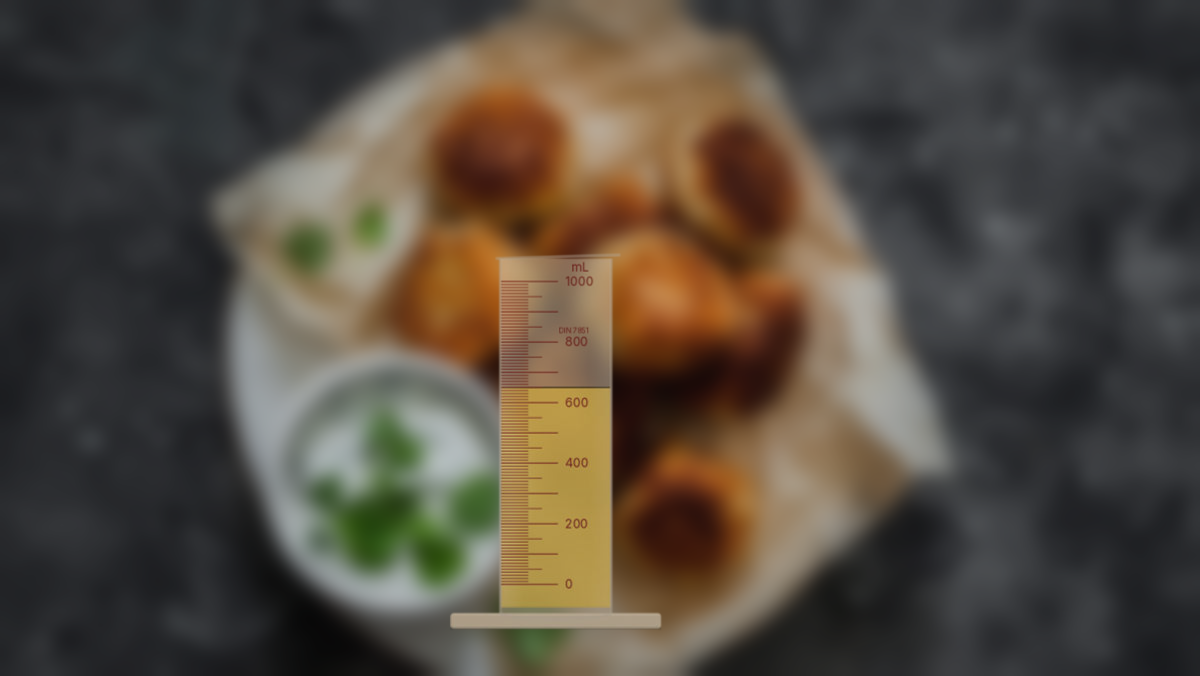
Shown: value=650 unit=mL
